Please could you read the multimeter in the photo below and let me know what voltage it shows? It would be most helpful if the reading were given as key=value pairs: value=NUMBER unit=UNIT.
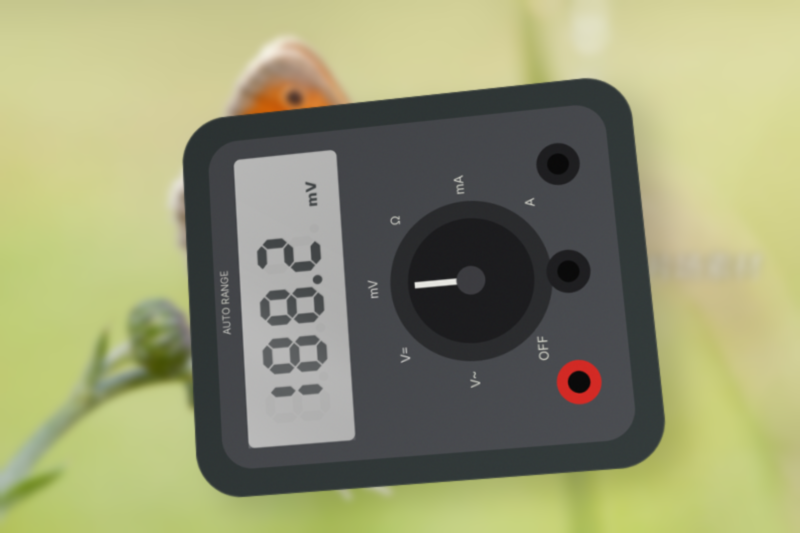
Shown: value=188.2 unit=mV
